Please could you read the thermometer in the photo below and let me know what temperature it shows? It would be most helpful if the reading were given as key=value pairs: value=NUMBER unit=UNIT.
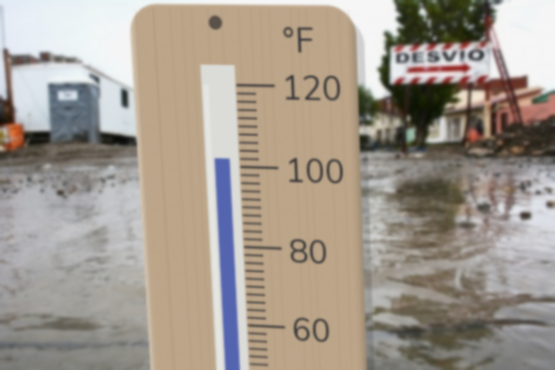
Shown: value=102 unit=°F
